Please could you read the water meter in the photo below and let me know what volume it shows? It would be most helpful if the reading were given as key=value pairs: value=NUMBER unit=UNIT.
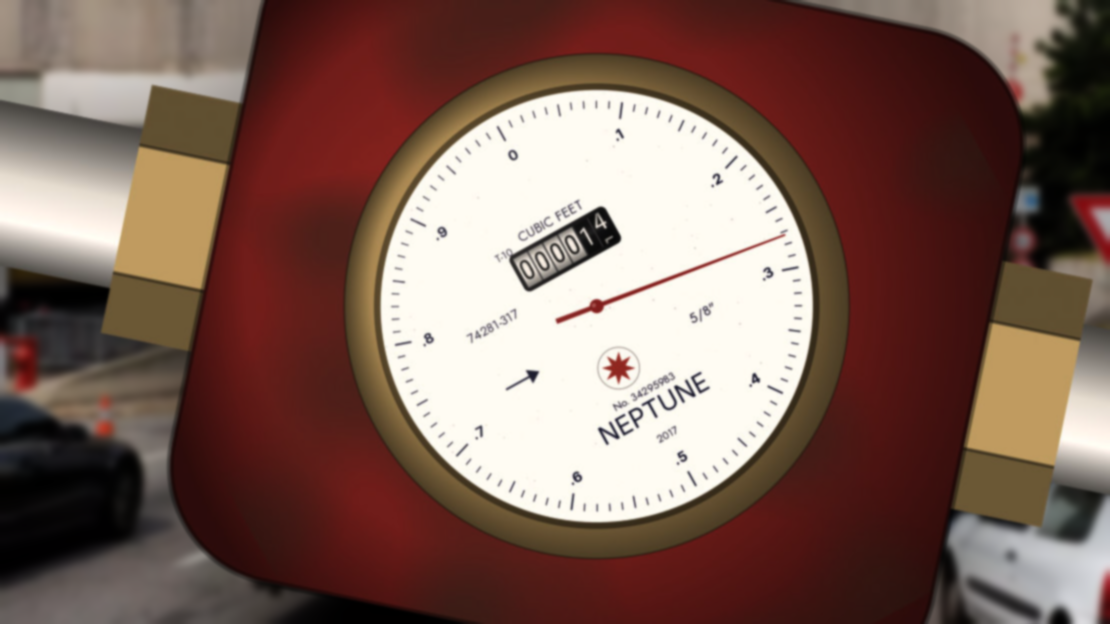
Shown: value=14.27 unit=ft³
